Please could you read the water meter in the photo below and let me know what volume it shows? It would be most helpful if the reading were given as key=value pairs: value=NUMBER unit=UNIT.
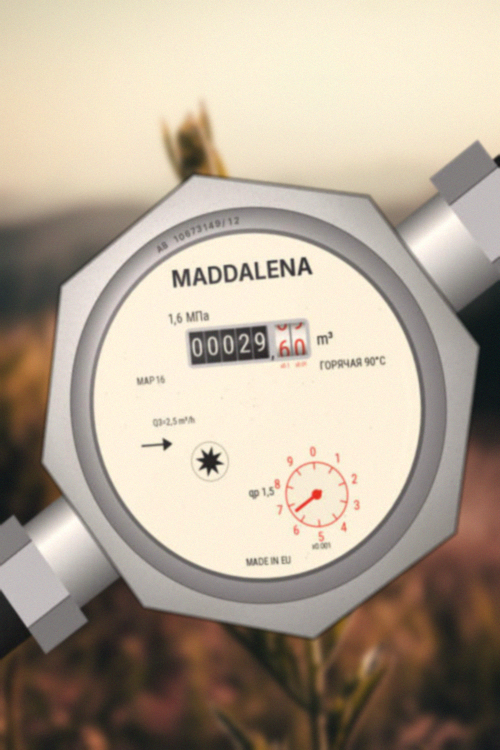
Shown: value=29.596 unit=m³
